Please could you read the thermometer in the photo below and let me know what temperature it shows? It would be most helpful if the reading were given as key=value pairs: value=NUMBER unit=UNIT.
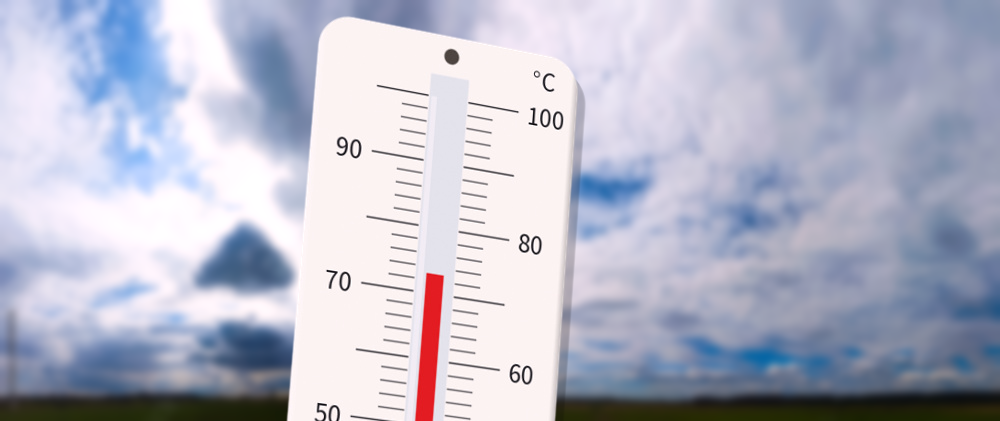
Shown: value=73 unit=°C
